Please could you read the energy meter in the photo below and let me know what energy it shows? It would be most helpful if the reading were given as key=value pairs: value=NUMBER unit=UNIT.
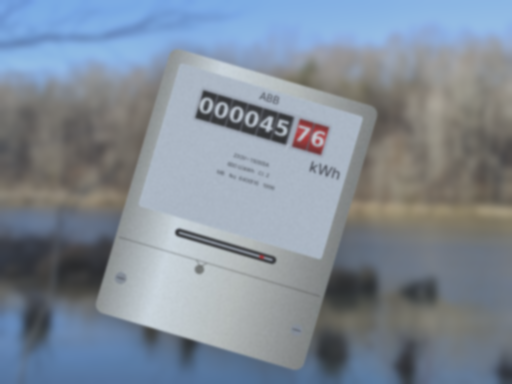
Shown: value=45.76 unit=kWh
